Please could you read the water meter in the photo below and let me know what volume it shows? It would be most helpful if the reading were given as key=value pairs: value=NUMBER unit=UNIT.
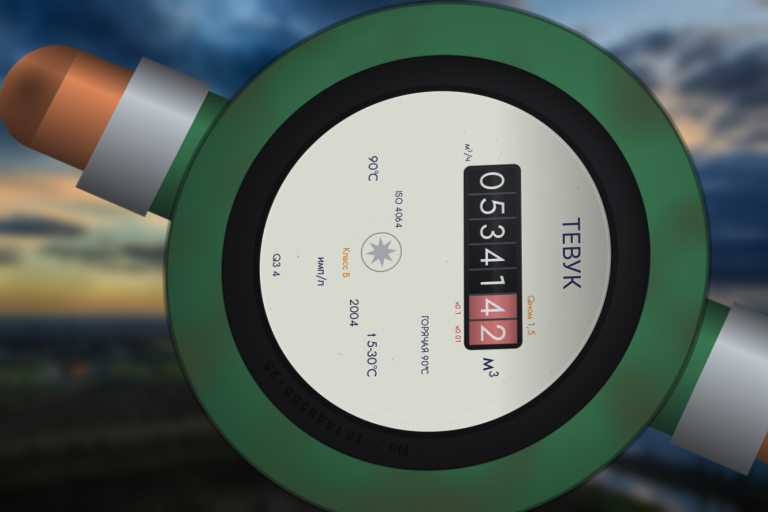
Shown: value=5341.42 unit=m³
